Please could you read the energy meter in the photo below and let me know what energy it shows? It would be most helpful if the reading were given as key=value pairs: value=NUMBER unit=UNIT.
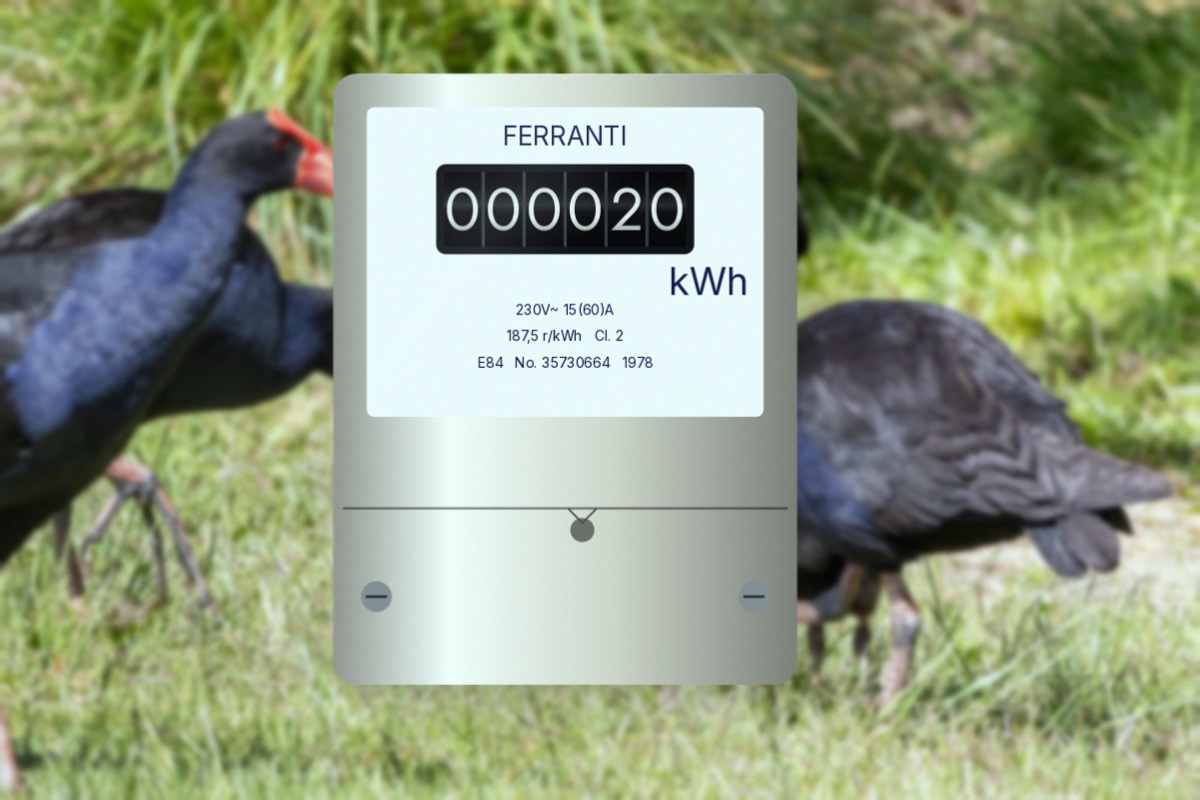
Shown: value=20 unit=kWh
